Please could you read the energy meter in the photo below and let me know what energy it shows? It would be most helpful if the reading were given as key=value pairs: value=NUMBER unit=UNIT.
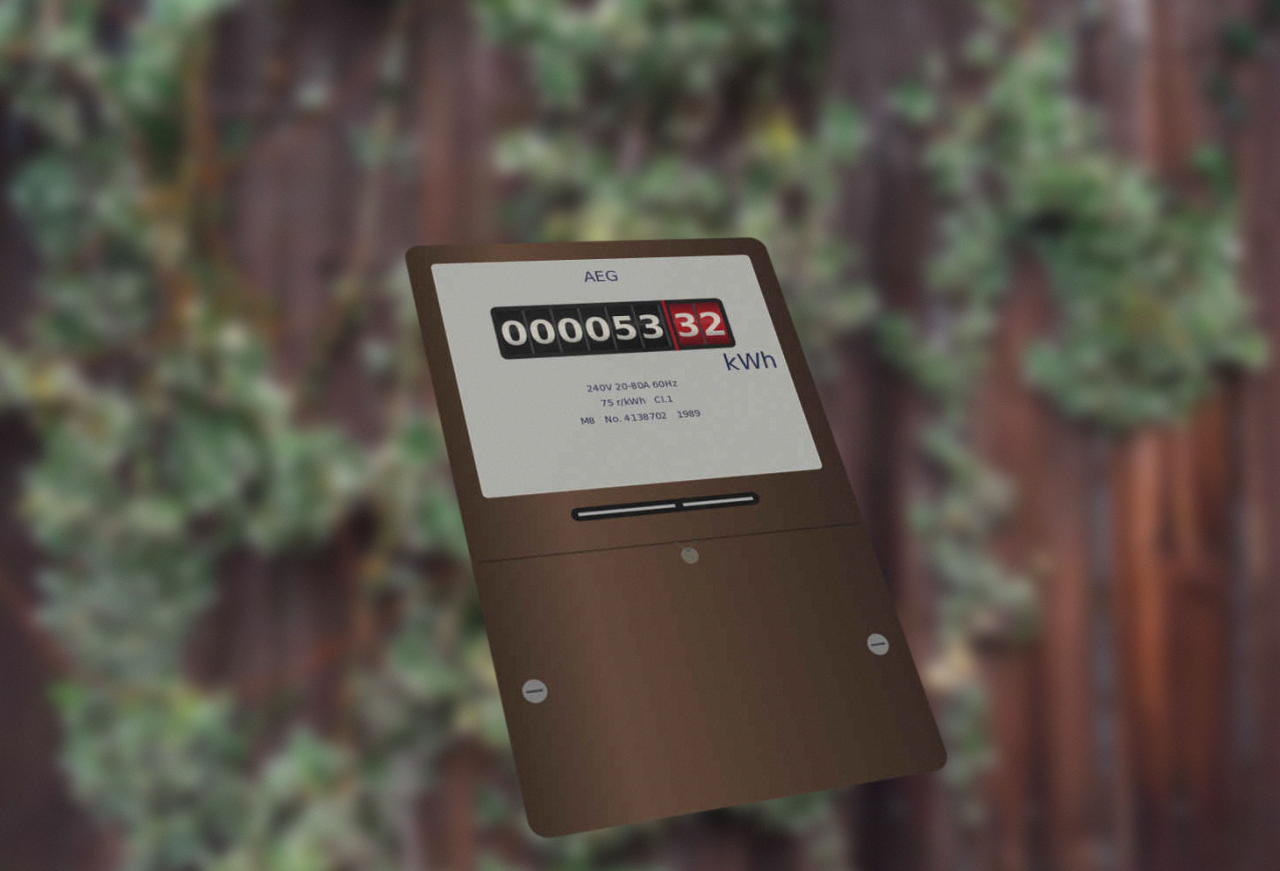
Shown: value=53.32 unit=kWh
